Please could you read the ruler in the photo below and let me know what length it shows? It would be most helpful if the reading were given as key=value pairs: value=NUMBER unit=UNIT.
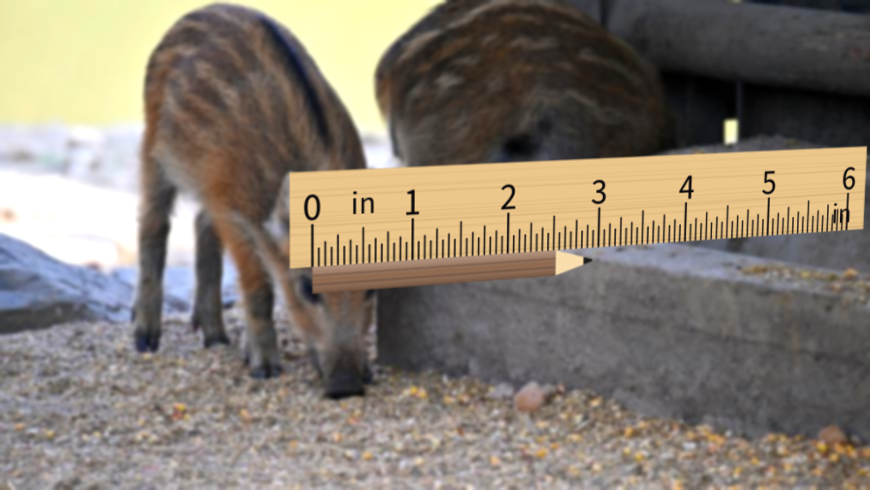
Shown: value=2.9375 unit=in
